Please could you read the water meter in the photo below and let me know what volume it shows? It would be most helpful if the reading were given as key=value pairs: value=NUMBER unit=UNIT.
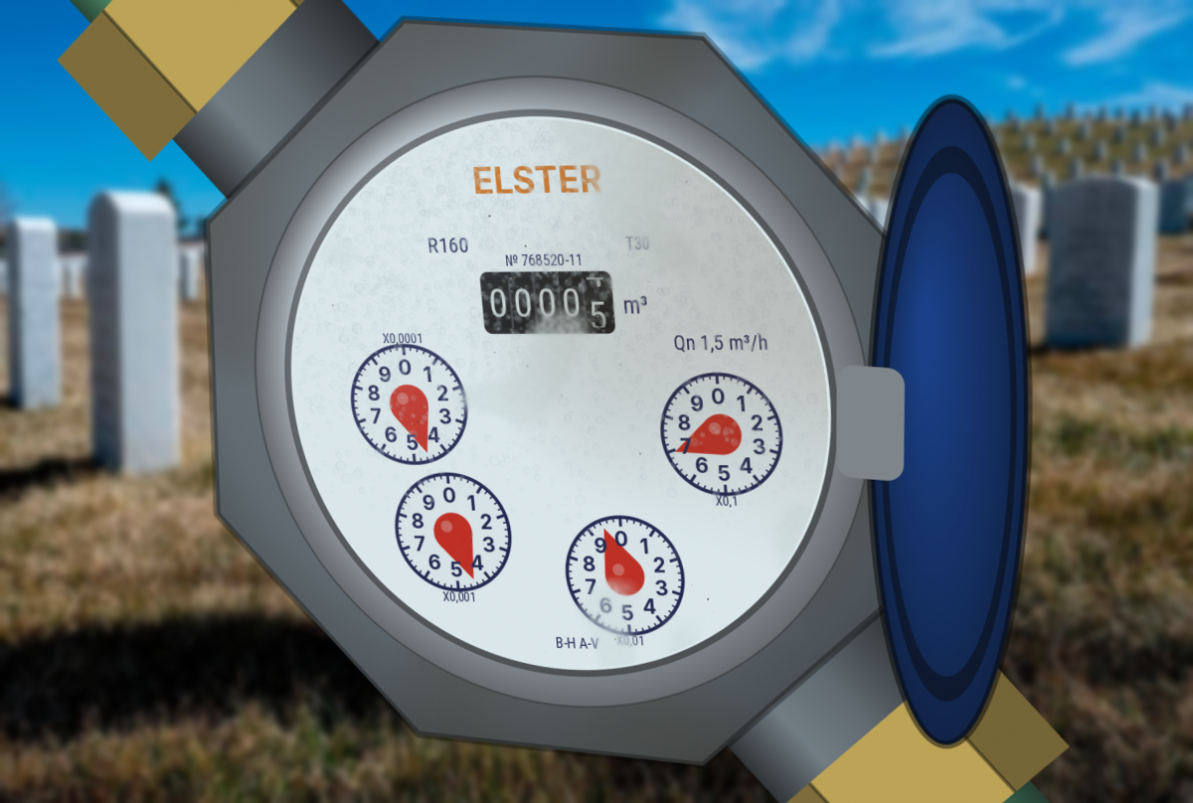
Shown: value=4.6944 unit=m³
